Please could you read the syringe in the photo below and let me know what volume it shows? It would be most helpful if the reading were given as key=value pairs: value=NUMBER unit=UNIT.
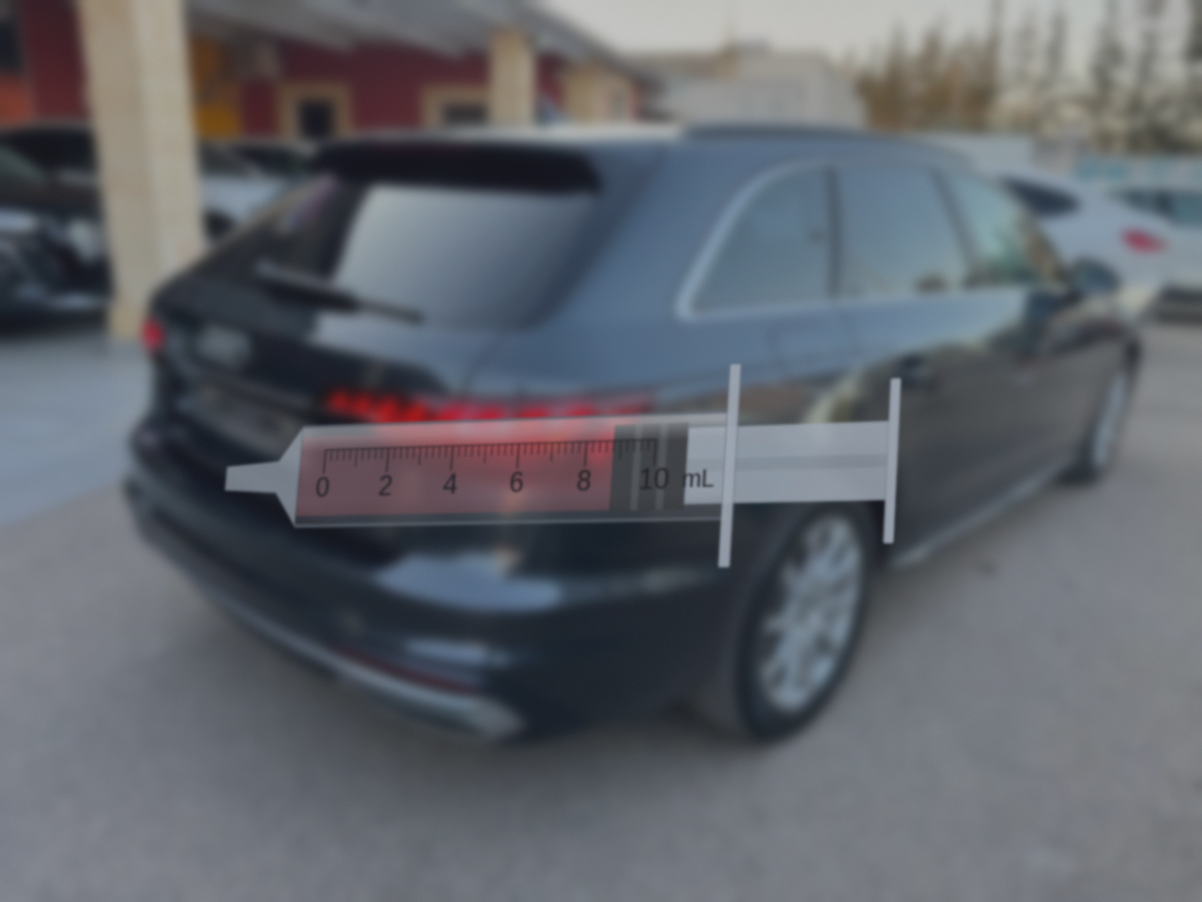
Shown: value=8.8 unit=mL
